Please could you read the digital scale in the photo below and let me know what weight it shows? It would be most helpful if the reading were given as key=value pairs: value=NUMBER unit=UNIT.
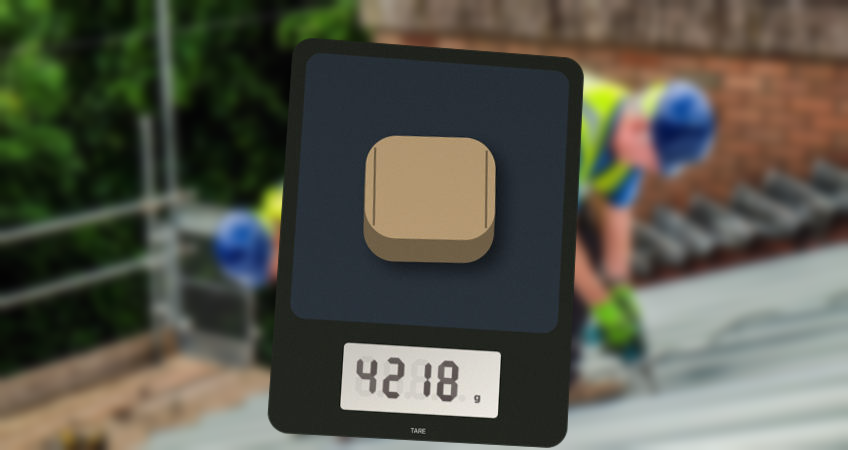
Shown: value=4218 unit=g
